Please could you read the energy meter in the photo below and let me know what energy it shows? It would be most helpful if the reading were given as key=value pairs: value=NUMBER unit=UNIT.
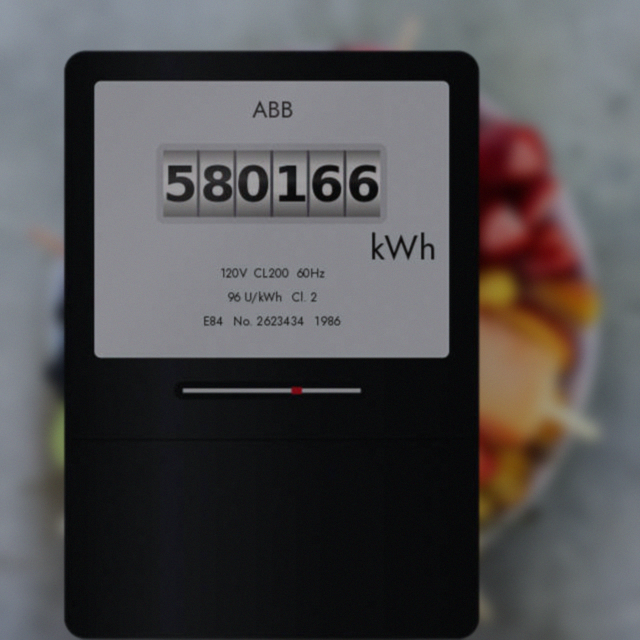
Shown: value=580166 unit=kWh
